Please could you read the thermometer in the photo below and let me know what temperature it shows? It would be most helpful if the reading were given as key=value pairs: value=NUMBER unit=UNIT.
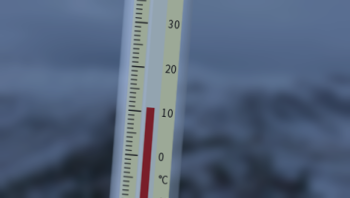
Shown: value=11 unit=°C
